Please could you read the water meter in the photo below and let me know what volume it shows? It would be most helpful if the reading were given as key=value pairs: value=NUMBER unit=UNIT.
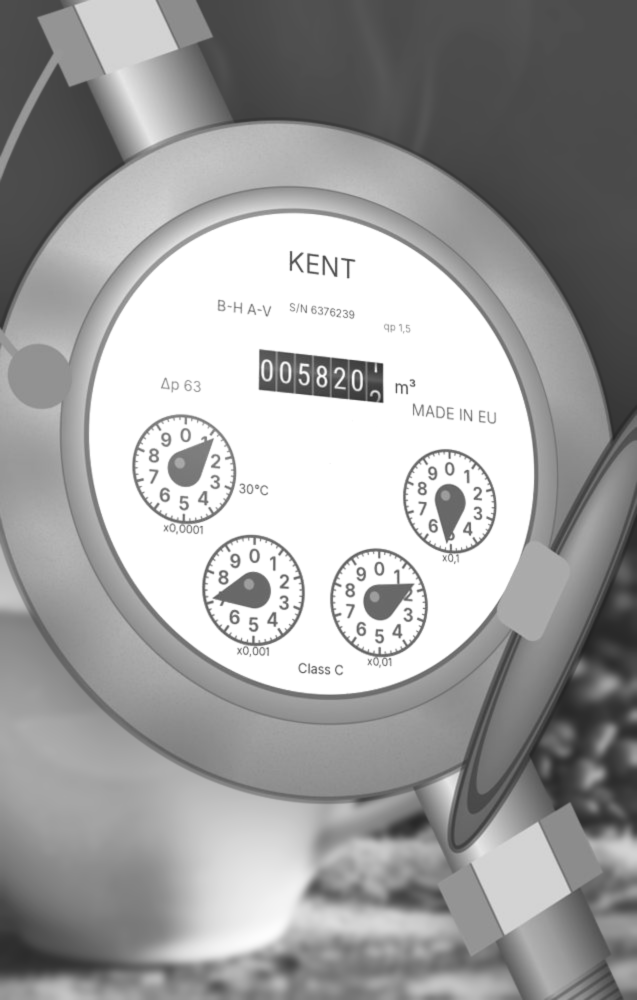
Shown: value=58201.5171 unit=m³
